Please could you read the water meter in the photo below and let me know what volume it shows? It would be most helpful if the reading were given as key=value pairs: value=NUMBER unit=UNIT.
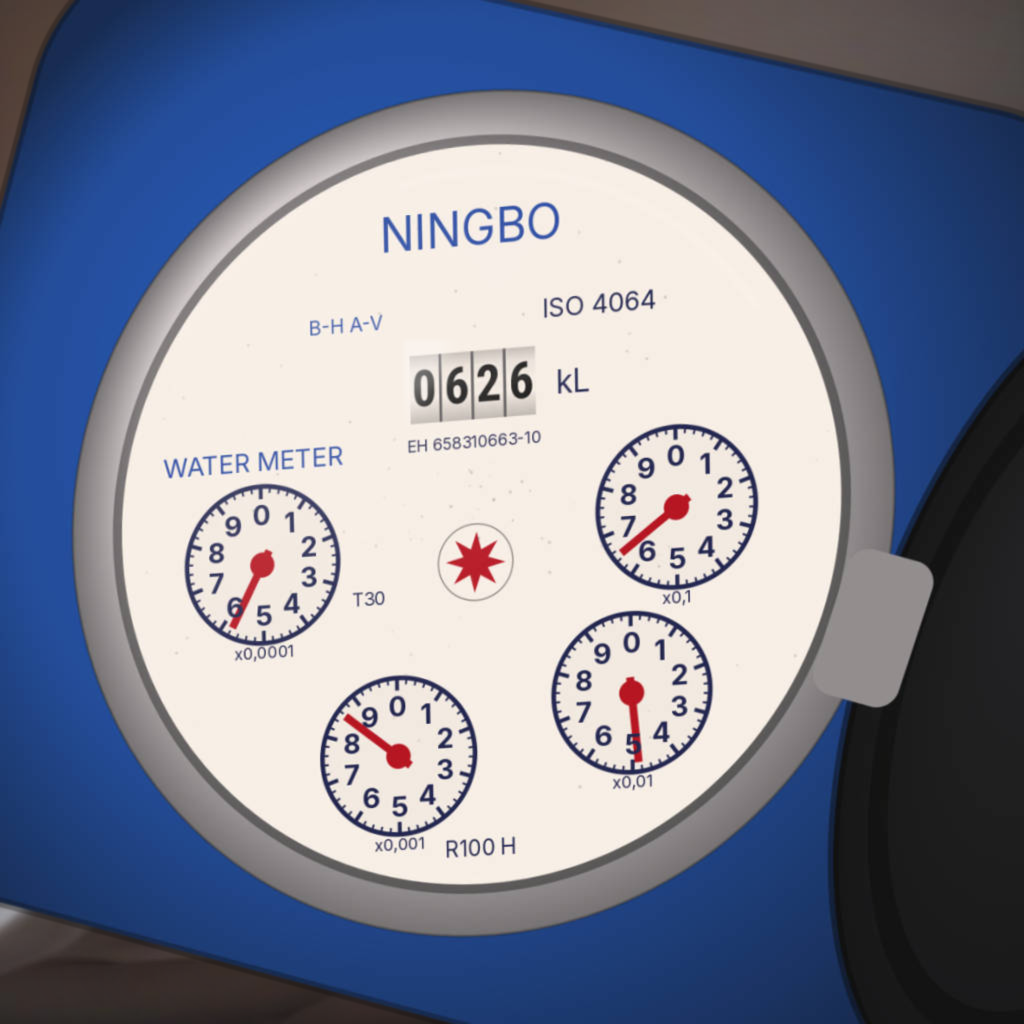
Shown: value=626.6485 unit=kL
